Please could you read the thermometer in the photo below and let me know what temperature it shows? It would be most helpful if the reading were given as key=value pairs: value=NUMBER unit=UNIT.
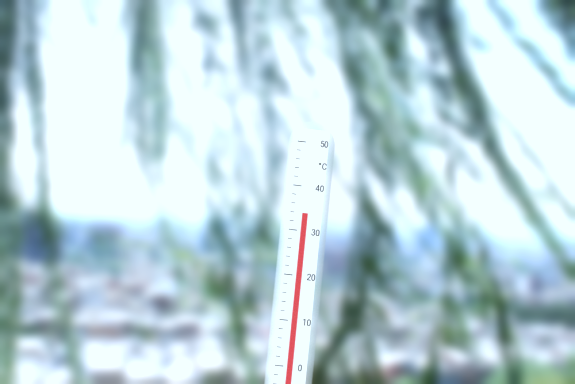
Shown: value=34 unit=°C
